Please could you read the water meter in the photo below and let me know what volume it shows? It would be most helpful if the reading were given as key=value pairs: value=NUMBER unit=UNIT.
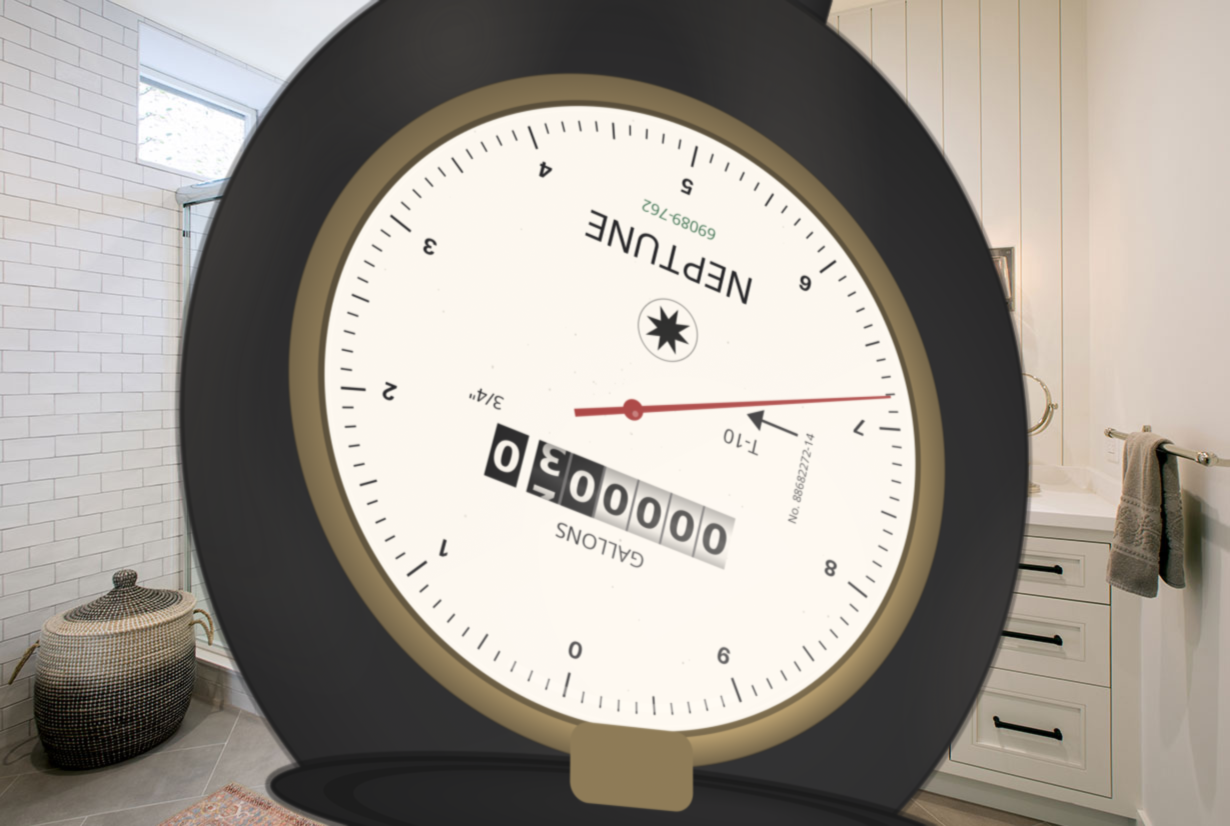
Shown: value=26.8 unit=gal
